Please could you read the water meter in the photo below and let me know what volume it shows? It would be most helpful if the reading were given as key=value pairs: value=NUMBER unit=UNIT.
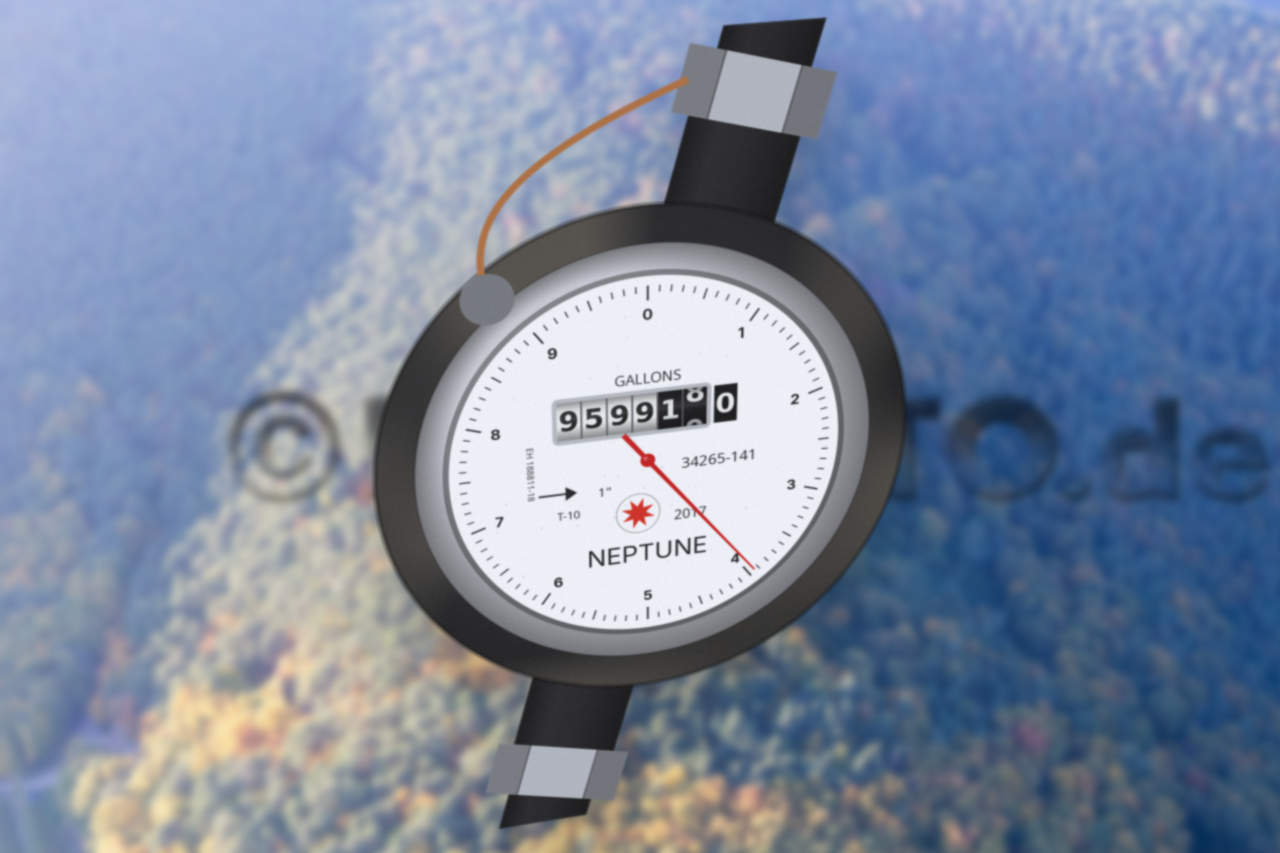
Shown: value=9599183.9 unit=gal
